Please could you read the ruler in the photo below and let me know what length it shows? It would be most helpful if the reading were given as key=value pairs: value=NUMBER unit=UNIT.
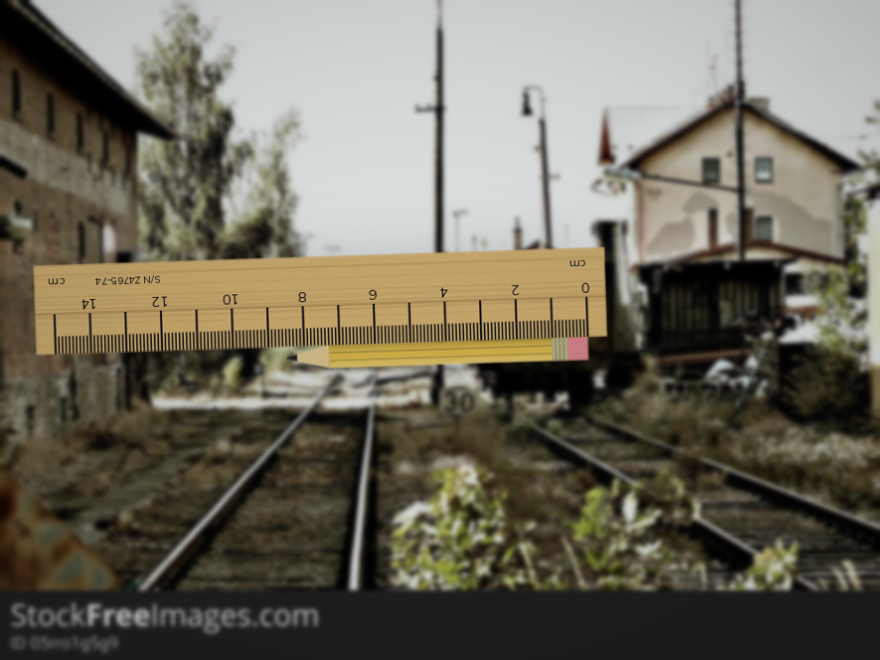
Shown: value=8.5 unit=cm
